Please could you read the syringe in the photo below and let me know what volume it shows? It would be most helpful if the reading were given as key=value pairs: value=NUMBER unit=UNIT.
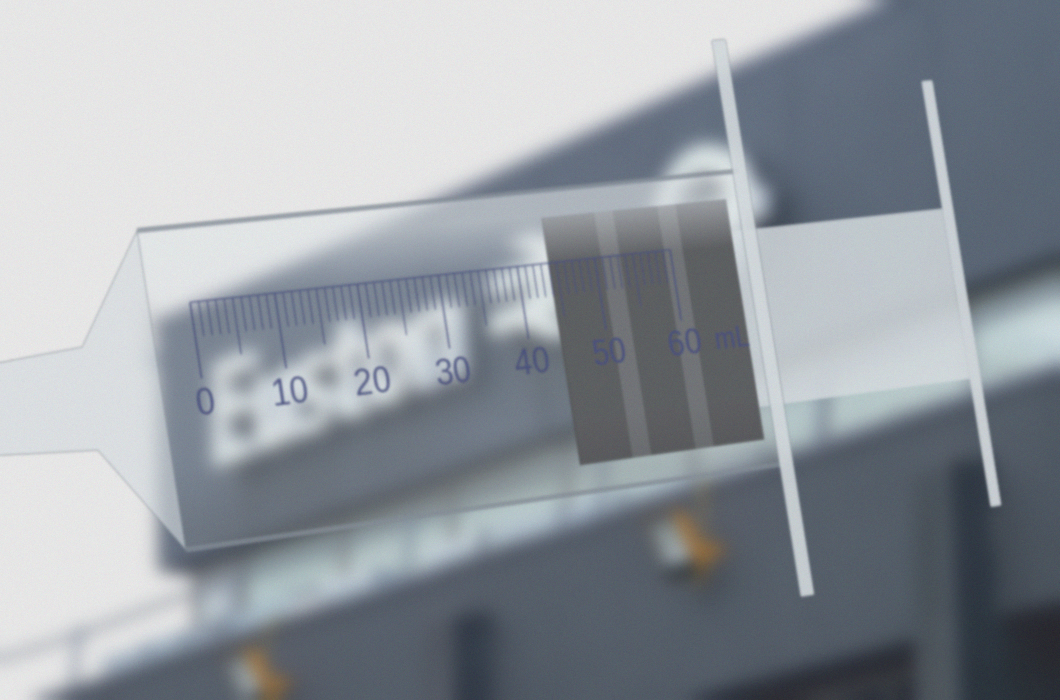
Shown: value=44 unit=mL
